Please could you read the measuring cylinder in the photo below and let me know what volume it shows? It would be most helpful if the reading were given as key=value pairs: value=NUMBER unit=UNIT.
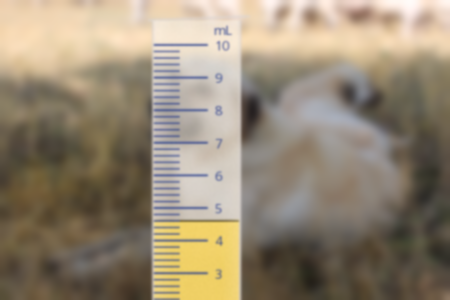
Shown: value=4.6 unit=mL
